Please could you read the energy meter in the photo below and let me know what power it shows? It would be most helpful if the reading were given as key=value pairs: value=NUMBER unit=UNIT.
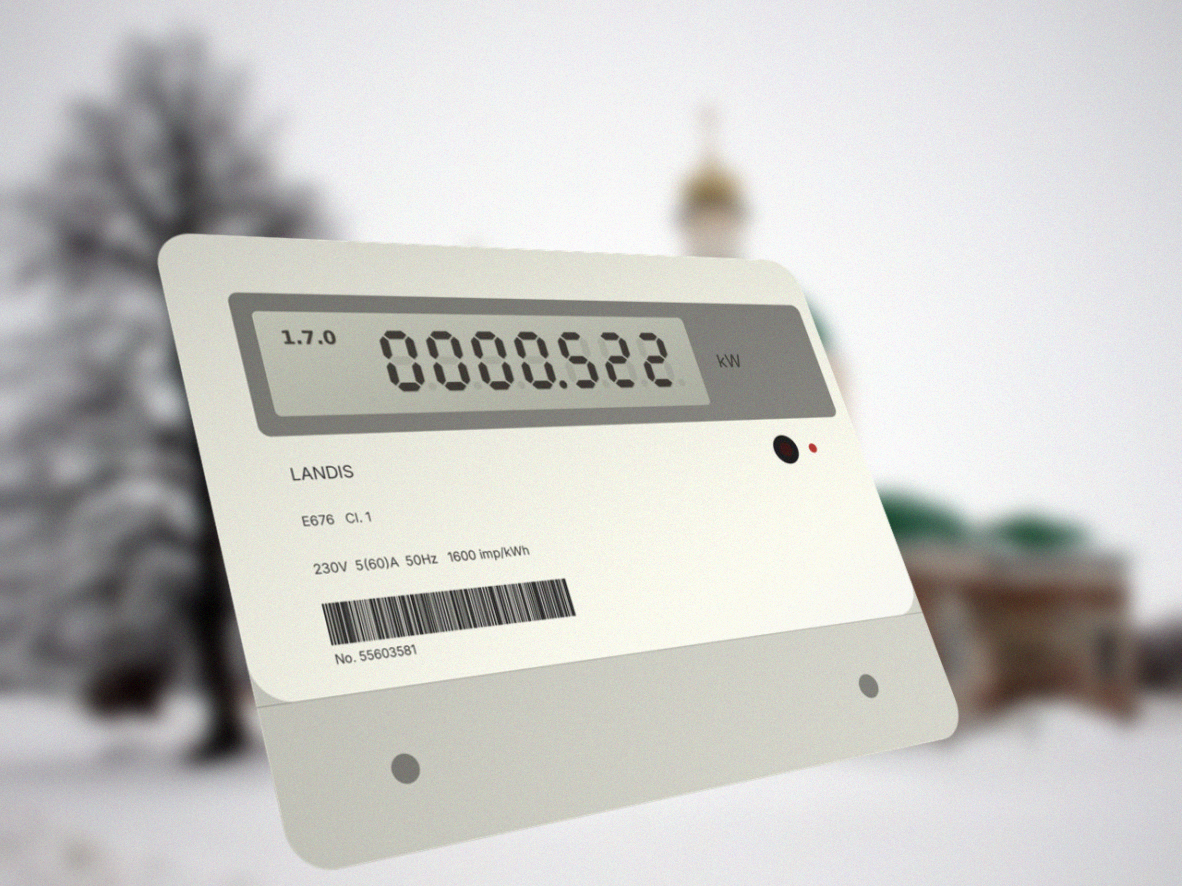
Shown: value=0.522 unit=kW
